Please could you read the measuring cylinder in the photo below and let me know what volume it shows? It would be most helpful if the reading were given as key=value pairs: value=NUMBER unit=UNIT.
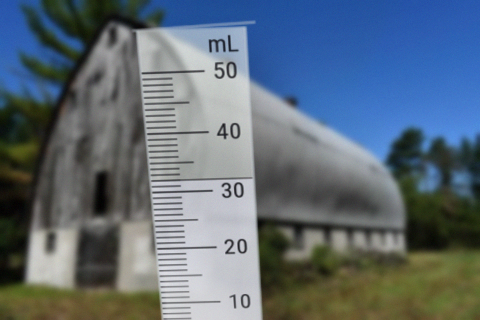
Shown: value=32 unit=mL
